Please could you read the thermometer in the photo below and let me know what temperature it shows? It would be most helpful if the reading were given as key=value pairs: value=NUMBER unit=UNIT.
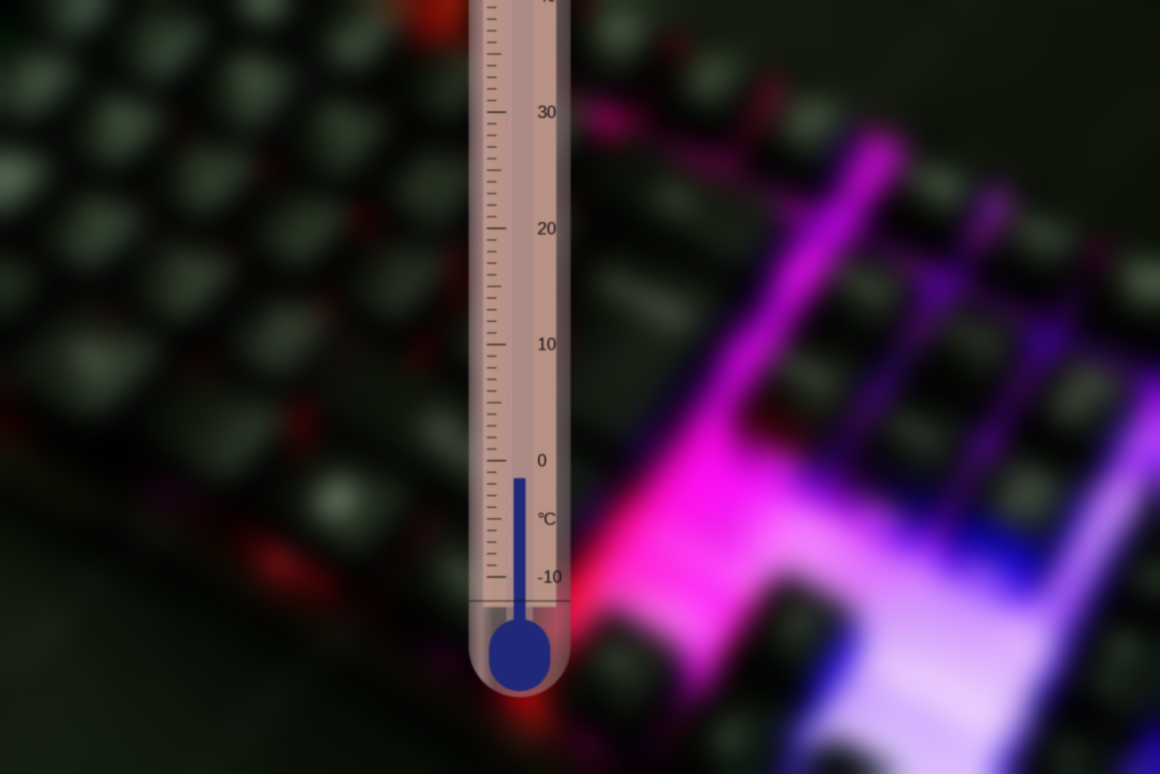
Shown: value=-1.5 unit=°C
